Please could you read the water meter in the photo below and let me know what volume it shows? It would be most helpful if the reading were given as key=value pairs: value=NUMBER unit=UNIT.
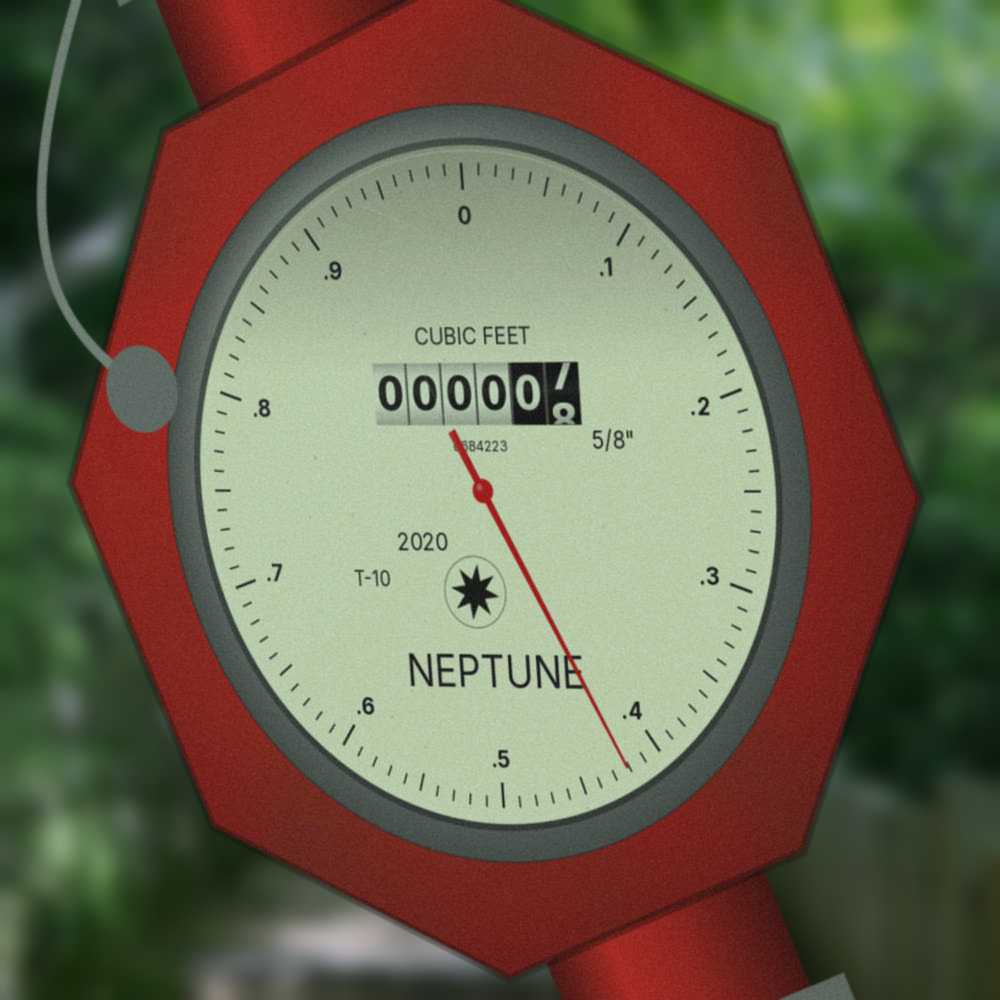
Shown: value=7.42 unit=ft³
